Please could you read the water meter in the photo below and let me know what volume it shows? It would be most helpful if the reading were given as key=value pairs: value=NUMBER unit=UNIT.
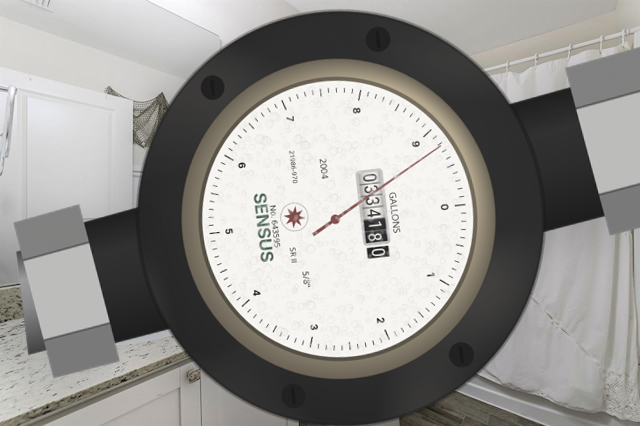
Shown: value=334179.2 unit=gal
